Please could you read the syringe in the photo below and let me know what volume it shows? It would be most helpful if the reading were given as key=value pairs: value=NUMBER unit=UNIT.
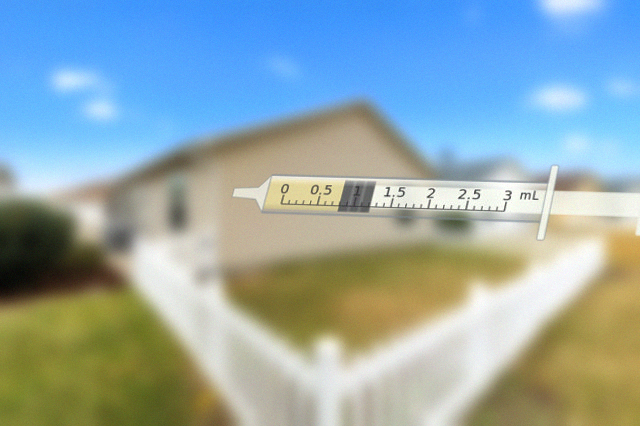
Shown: value=0.8 unit=mL
